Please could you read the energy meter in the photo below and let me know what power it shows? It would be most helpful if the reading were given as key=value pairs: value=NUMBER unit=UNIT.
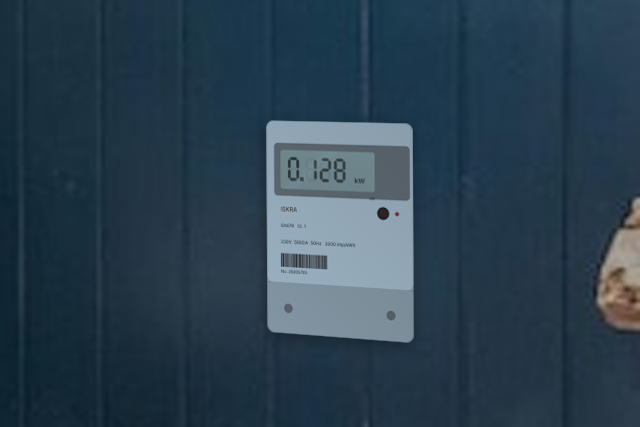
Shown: value=0.128 unit=kW
